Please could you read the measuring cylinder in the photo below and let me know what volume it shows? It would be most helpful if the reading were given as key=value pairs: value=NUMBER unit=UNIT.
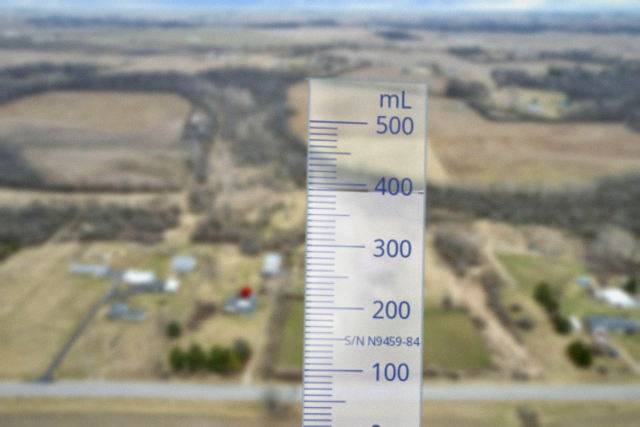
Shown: value=390 unit=mL
